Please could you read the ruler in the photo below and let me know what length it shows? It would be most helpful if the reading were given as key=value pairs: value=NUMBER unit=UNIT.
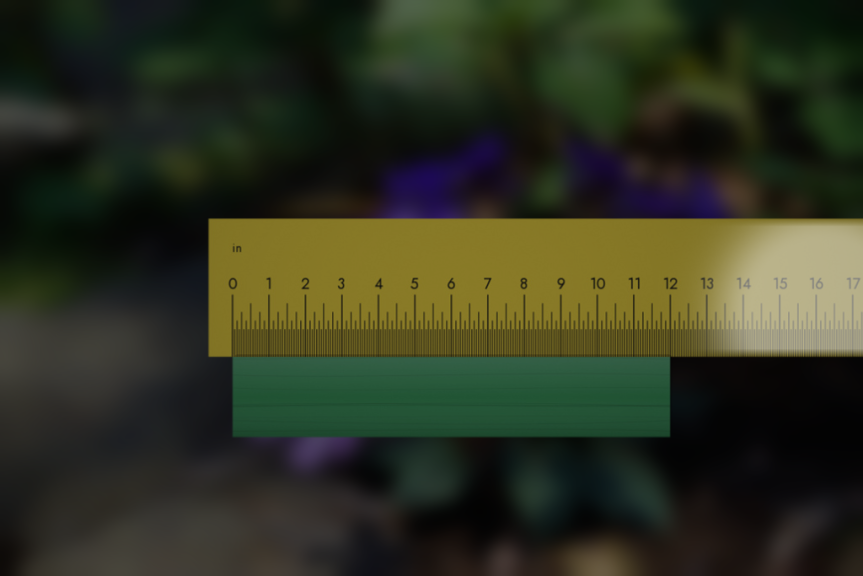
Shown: value=12 unit=in
